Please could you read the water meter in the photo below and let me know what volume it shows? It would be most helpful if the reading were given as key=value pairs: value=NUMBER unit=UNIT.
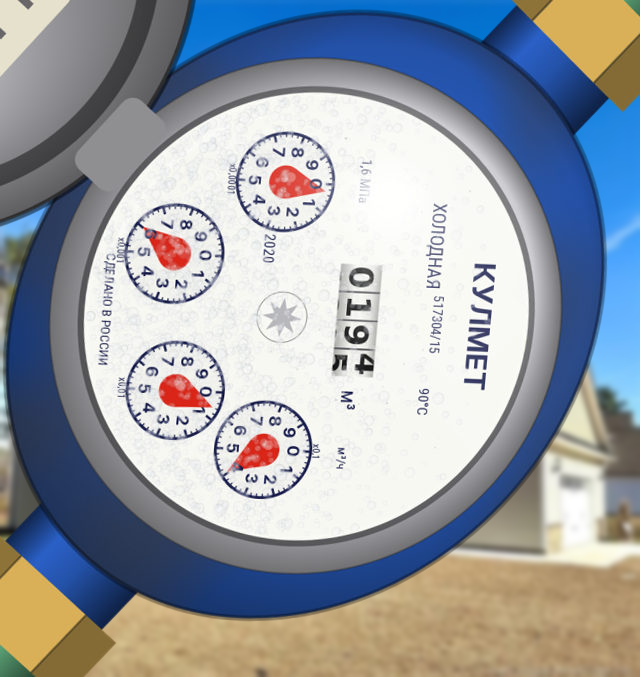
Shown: value=194.4060 unit=m³
